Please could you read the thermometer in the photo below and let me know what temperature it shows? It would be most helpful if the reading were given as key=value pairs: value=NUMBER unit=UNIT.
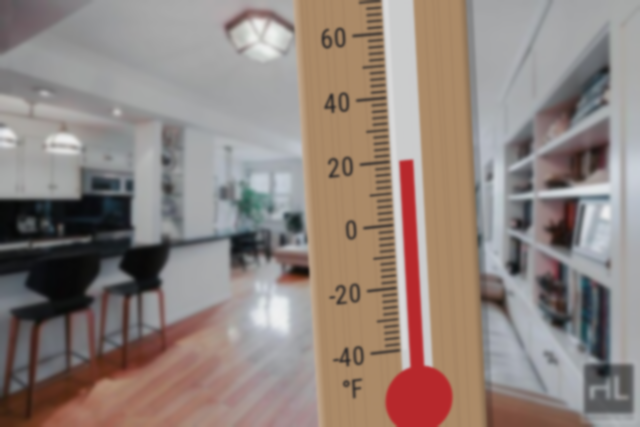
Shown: value=20 unit=°F
